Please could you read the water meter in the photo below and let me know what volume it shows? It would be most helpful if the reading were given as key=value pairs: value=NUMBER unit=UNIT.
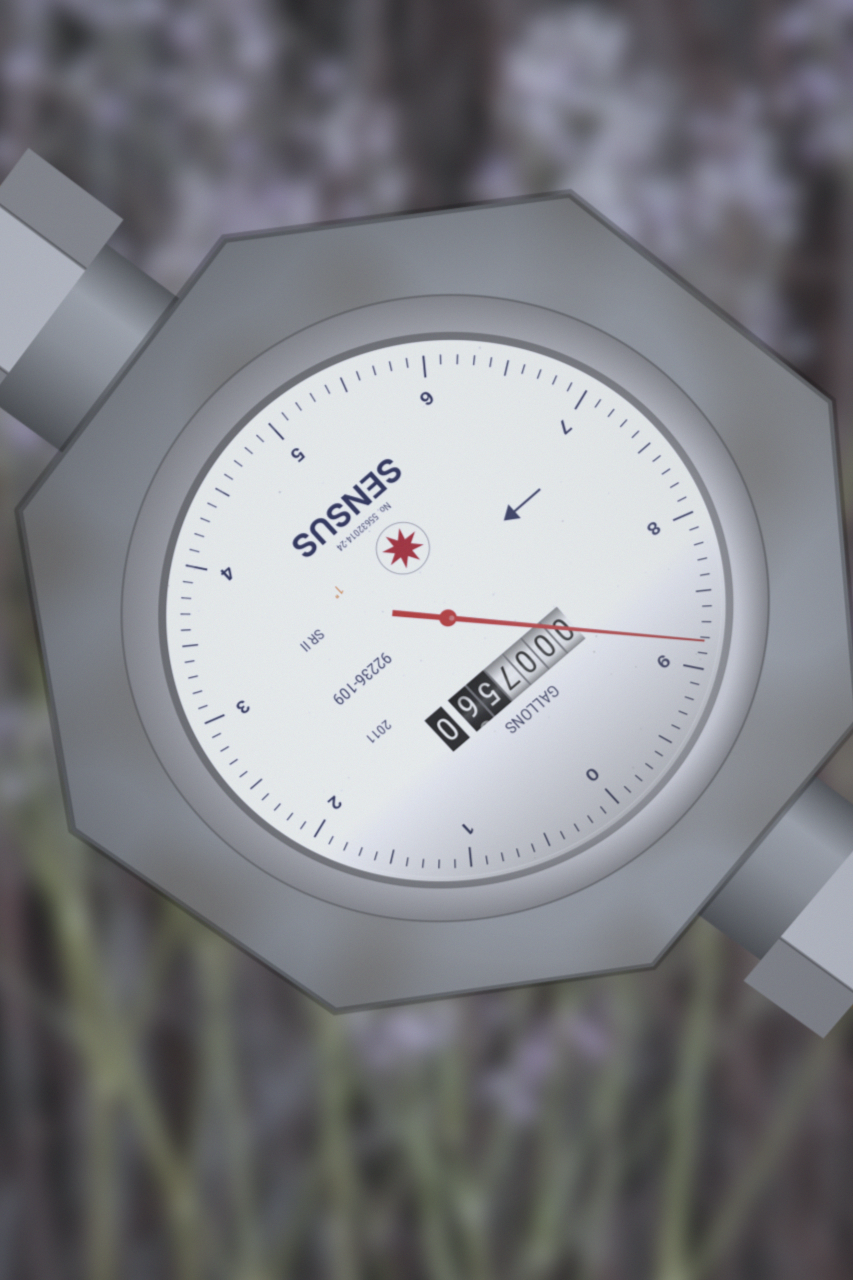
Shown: value=7558.8 unit=gal
